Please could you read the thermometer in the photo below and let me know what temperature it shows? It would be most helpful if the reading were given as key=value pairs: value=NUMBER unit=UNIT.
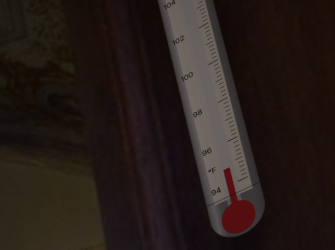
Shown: value=94.8 unit=°F
